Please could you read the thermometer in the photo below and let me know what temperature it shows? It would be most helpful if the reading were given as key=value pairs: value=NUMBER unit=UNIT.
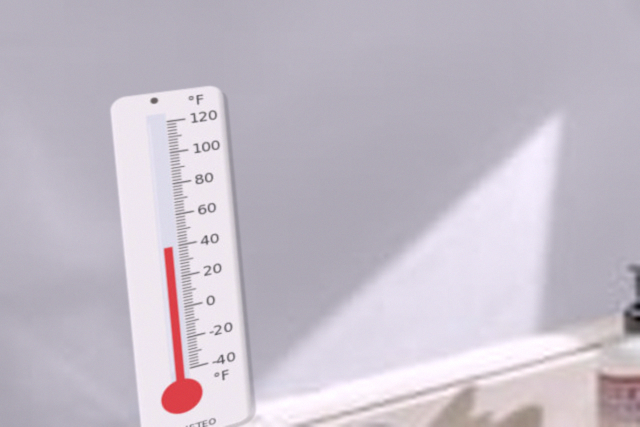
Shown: value=40 unit=°F
